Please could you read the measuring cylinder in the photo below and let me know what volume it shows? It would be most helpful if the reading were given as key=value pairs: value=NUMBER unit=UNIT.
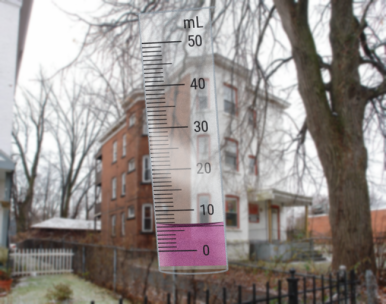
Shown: value=6 unit=mL
